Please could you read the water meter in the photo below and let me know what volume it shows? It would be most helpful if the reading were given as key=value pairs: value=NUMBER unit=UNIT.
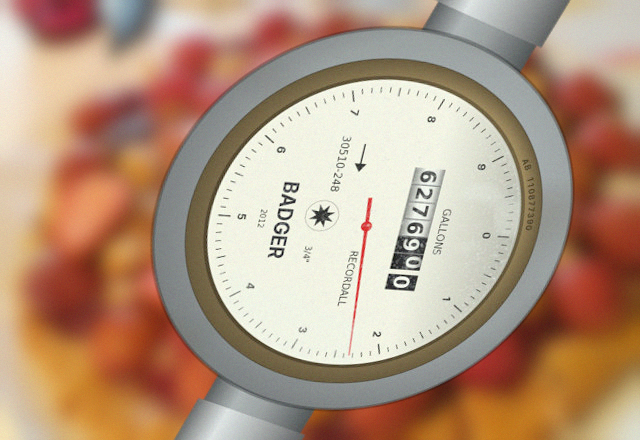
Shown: value=6276902.3 unit=gal
